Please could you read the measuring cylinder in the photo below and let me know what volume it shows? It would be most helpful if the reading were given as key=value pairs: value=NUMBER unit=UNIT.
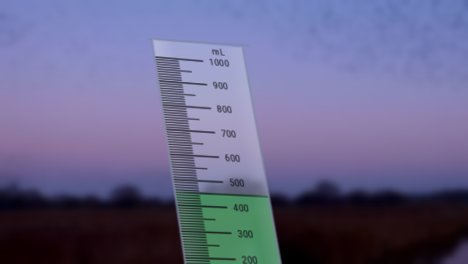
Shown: value=450 unit=mL
